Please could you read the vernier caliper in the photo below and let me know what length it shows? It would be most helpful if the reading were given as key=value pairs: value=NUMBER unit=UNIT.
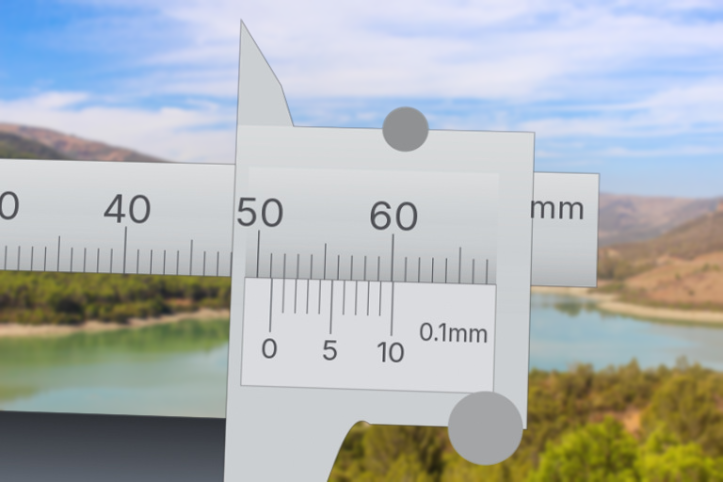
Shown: value=51.1 unit=mm
